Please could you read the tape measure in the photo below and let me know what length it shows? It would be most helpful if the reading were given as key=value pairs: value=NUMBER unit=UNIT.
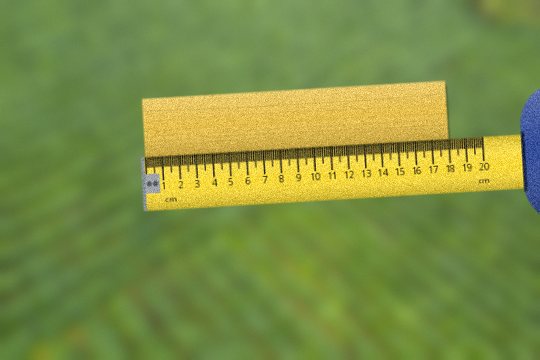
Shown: value=18 unit=cm
